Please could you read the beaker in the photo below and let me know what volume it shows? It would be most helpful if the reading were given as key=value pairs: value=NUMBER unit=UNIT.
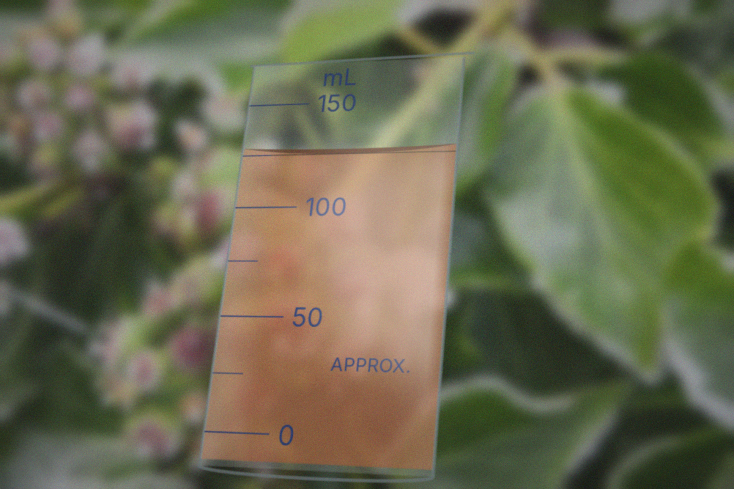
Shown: value=125 unit=mL
